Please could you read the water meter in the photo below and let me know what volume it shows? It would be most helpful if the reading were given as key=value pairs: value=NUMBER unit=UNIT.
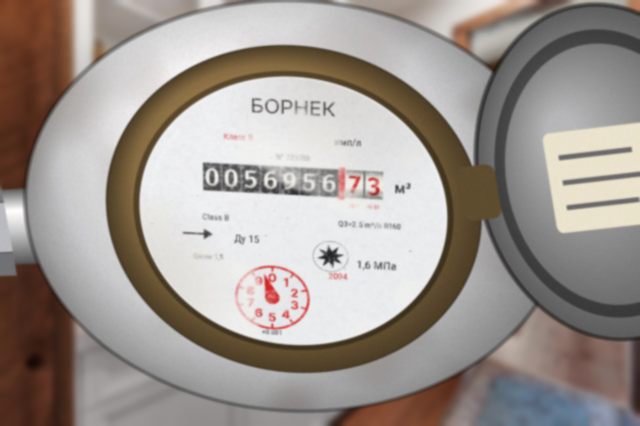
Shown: value=56956.729 unit=m³
